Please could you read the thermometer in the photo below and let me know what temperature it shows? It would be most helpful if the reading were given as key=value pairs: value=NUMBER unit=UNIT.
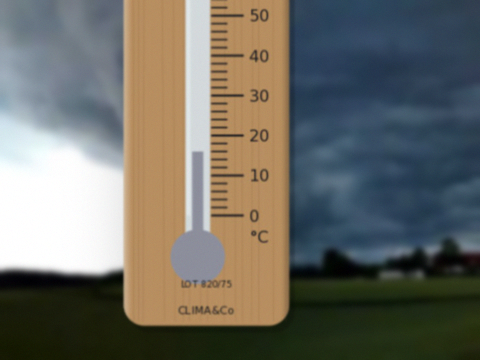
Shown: value=16 unit=°C
